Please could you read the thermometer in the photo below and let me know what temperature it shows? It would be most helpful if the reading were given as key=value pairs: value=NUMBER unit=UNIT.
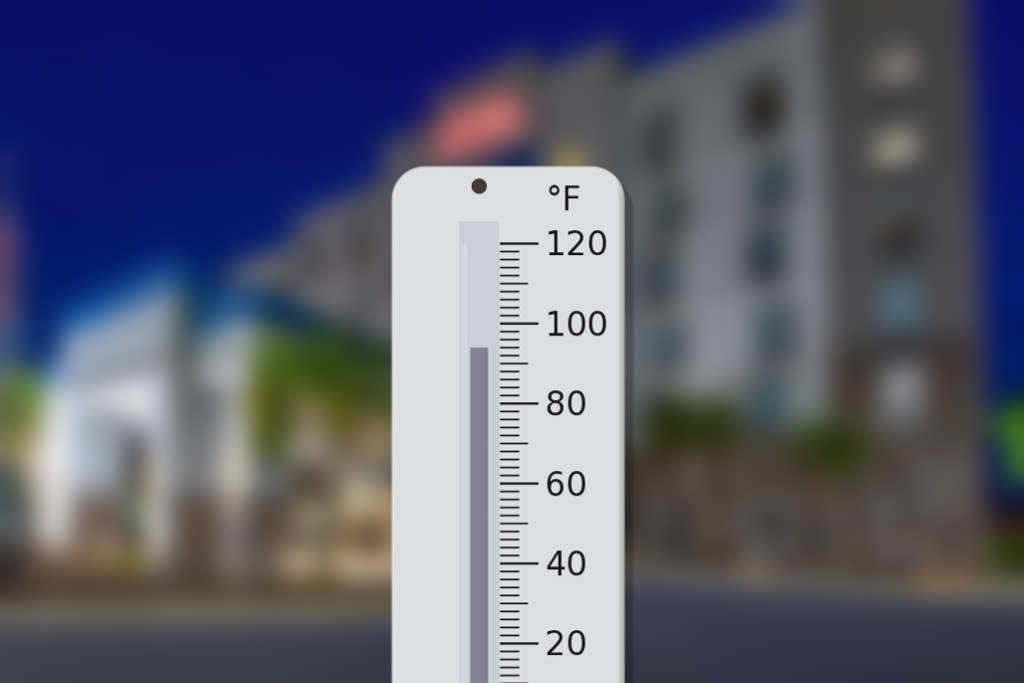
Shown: value=94 unit=°F
